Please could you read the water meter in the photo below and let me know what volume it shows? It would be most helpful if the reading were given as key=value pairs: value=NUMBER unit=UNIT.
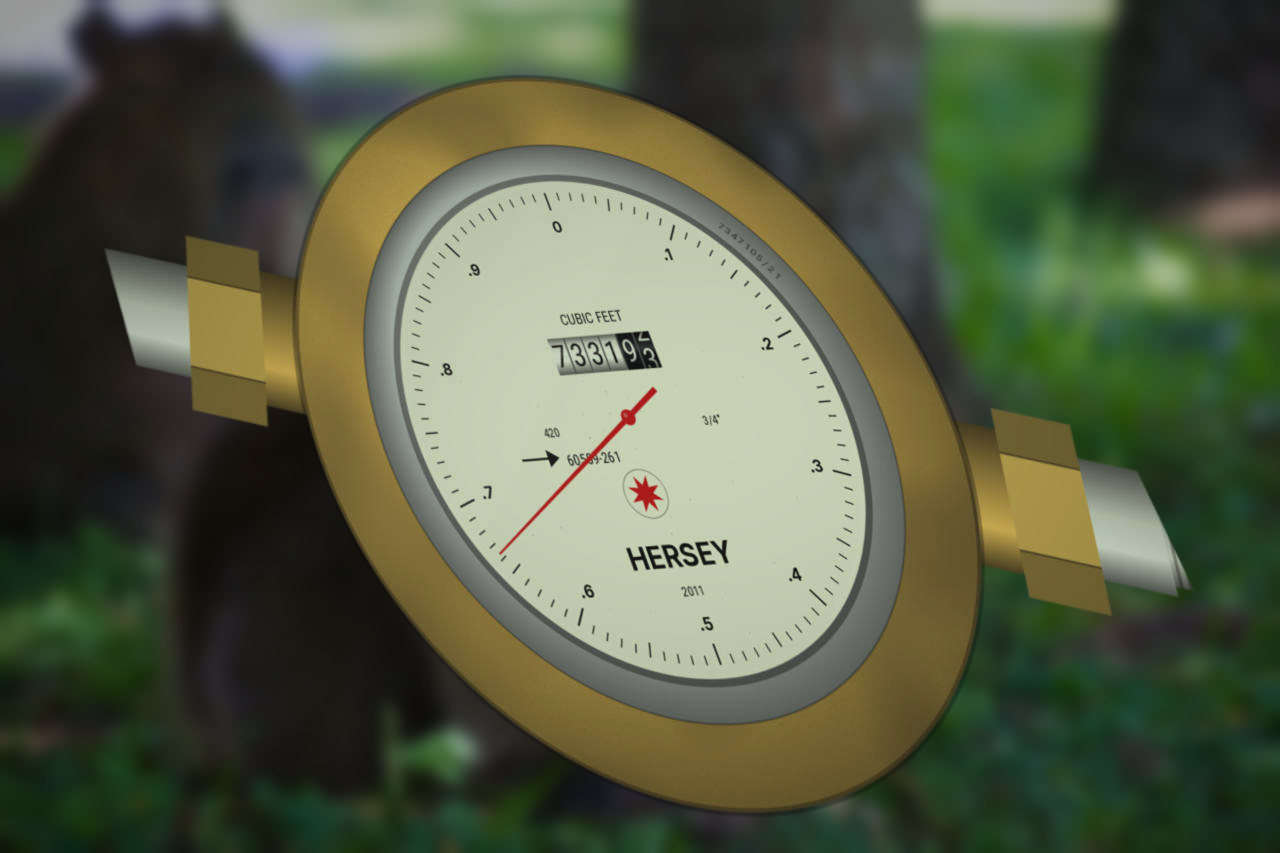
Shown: value=733192.66 unit=ft³
